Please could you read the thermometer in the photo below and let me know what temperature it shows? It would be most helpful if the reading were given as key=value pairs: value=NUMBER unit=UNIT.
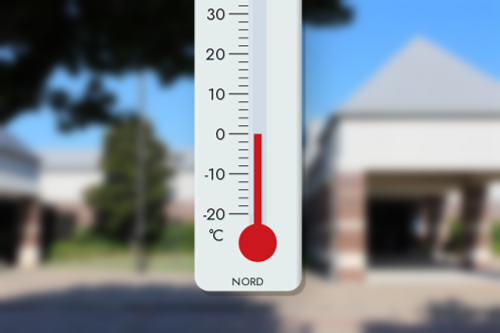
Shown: value=0 unit=°C
